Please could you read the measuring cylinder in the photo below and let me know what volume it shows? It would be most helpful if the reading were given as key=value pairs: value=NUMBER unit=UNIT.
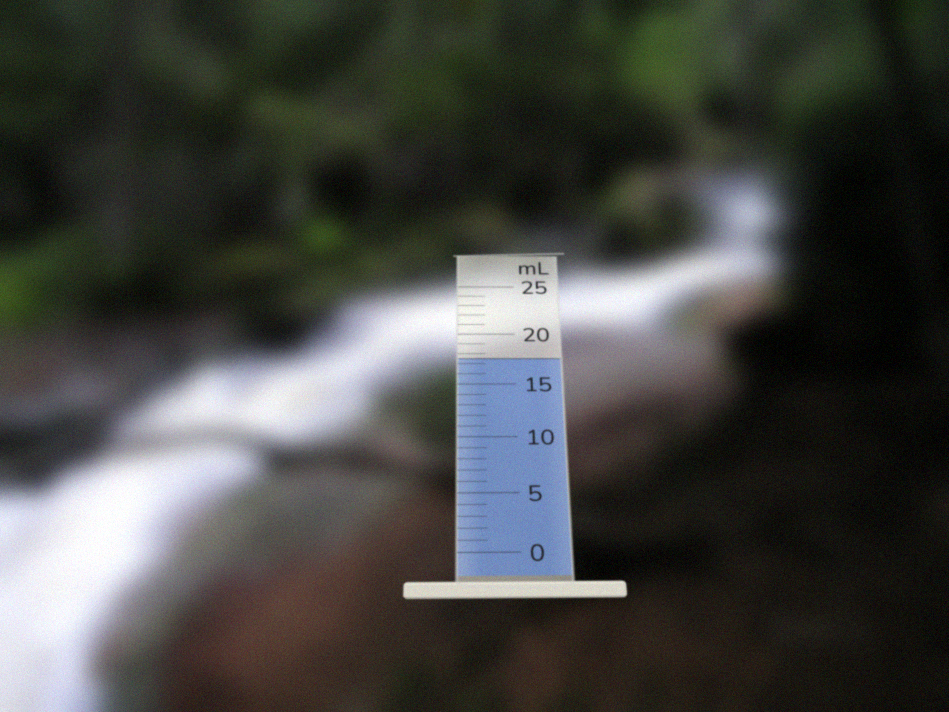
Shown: value=17.5 unit=mL
